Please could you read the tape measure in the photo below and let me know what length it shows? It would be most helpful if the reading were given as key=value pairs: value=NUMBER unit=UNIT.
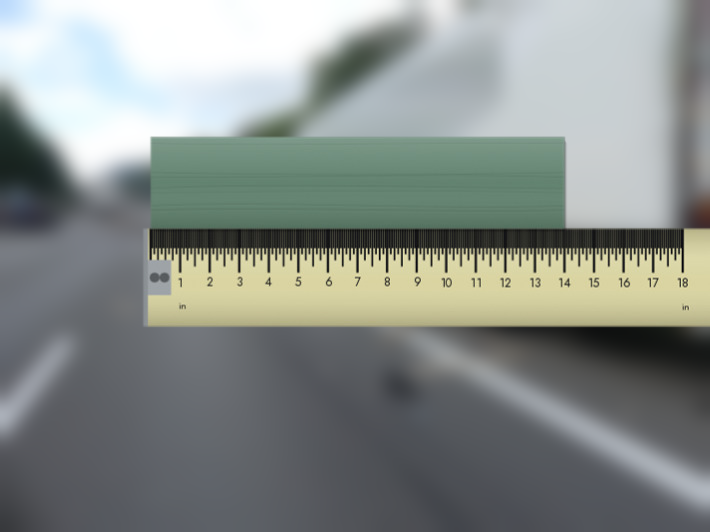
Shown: value=14 unit=in
